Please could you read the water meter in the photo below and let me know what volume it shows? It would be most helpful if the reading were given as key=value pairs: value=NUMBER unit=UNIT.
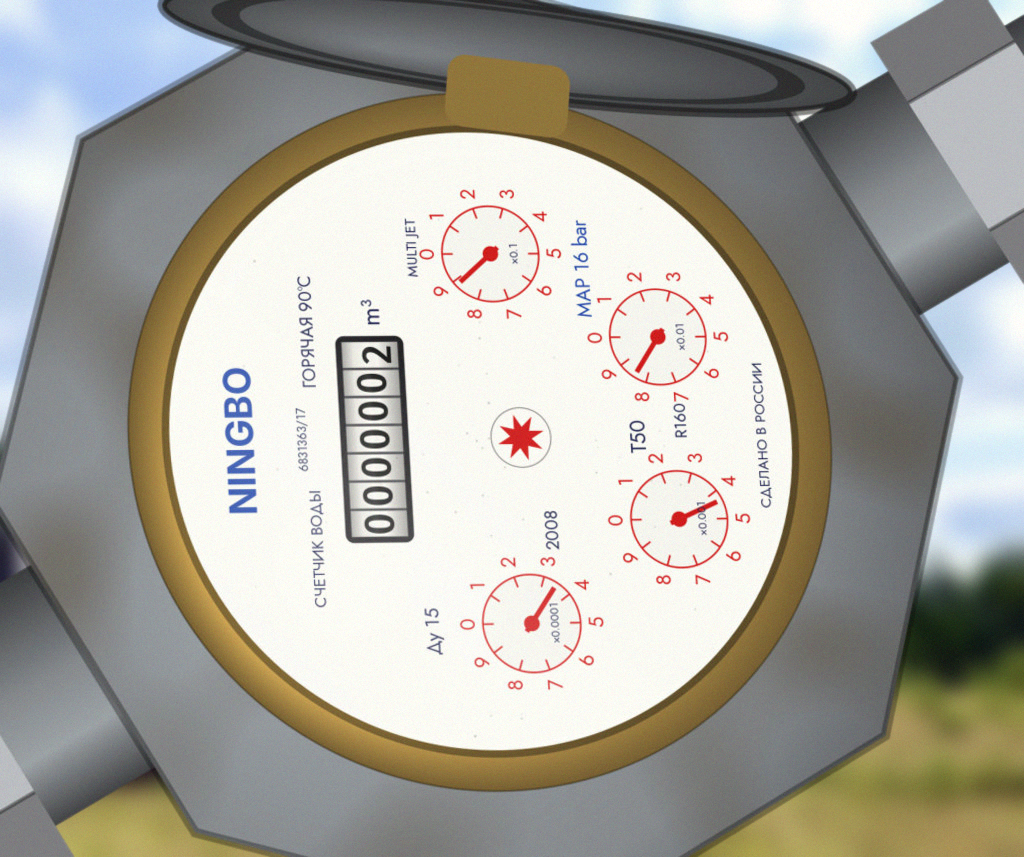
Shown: value=1.8843 unit=m³
